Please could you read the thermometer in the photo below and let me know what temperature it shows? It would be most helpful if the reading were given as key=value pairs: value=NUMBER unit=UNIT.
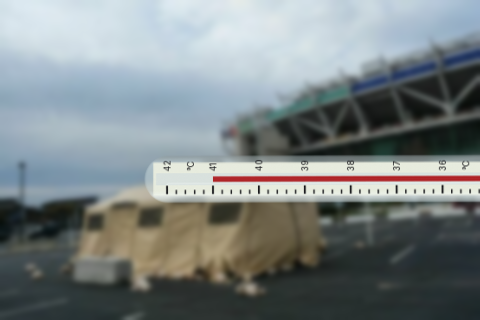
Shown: value=41 unit=°C
